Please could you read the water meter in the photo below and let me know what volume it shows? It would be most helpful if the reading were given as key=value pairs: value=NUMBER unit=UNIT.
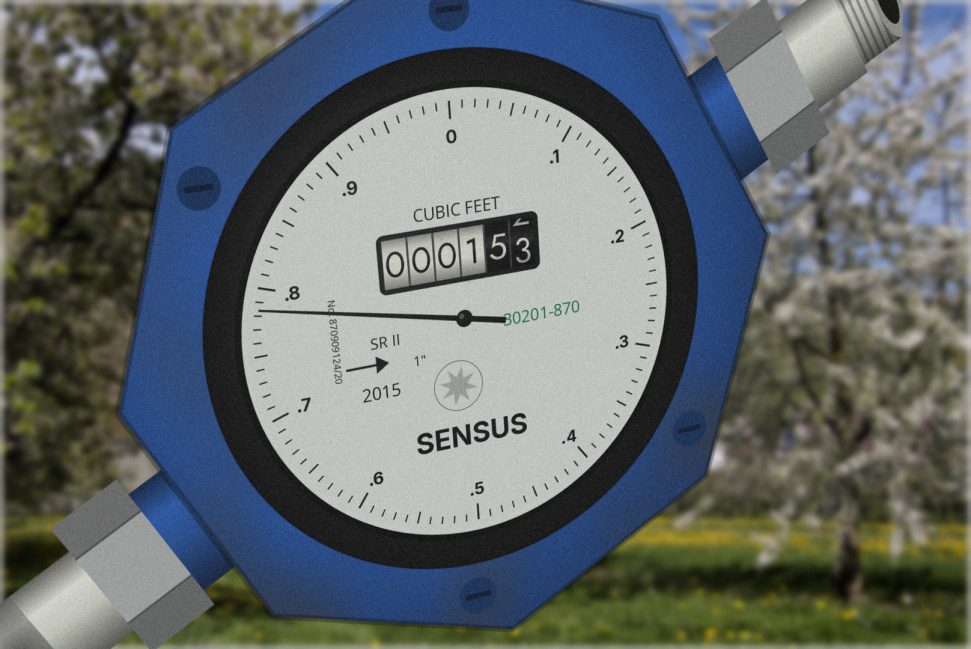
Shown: value=152.78 unit=ft³
